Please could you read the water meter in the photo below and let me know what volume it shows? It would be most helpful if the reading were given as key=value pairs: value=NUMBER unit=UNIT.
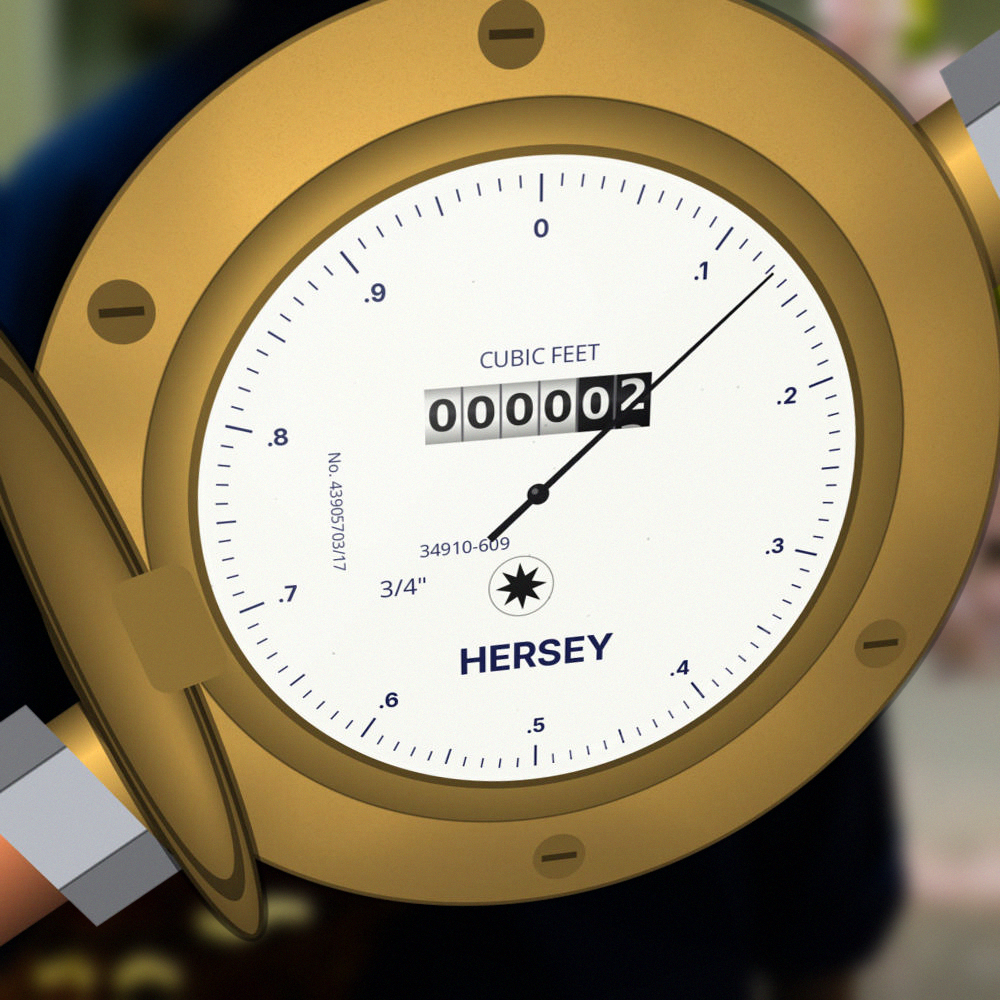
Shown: value=2.13 unit=ft³
